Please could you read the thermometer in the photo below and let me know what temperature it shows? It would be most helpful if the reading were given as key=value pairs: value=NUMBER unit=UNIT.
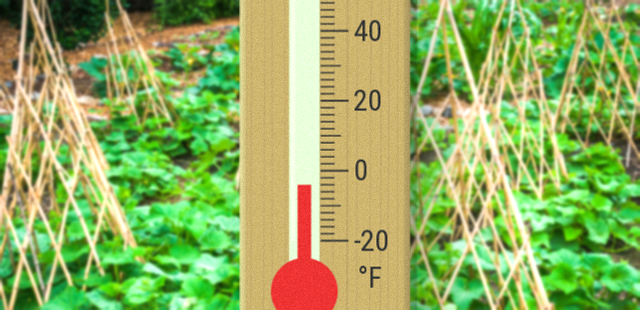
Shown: value=-4 unit=°F
